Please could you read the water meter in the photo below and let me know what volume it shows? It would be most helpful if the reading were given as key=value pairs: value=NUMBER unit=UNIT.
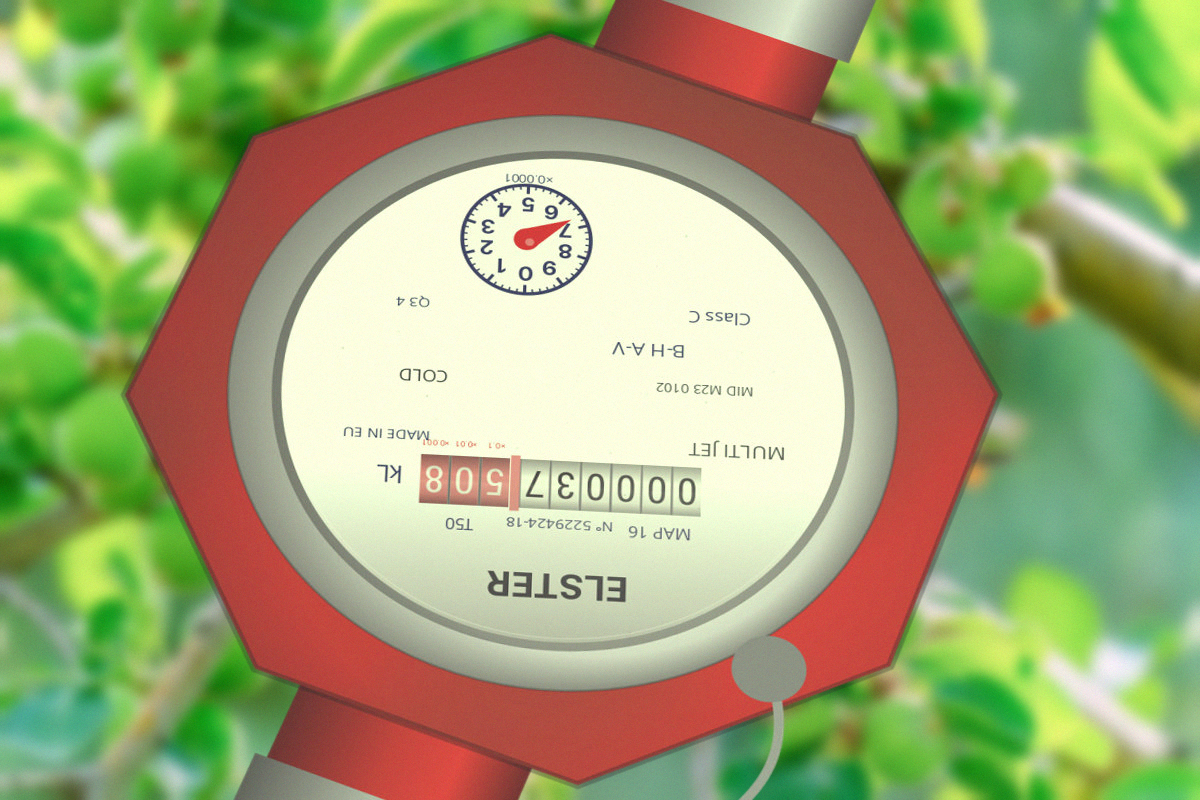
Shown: value=37.5086 unit=kL
